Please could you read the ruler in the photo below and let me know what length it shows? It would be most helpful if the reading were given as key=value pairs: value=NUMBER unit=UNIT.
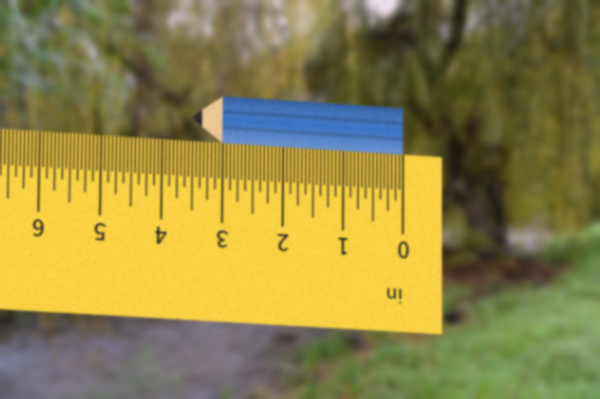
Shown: value=3.5 unit=in
